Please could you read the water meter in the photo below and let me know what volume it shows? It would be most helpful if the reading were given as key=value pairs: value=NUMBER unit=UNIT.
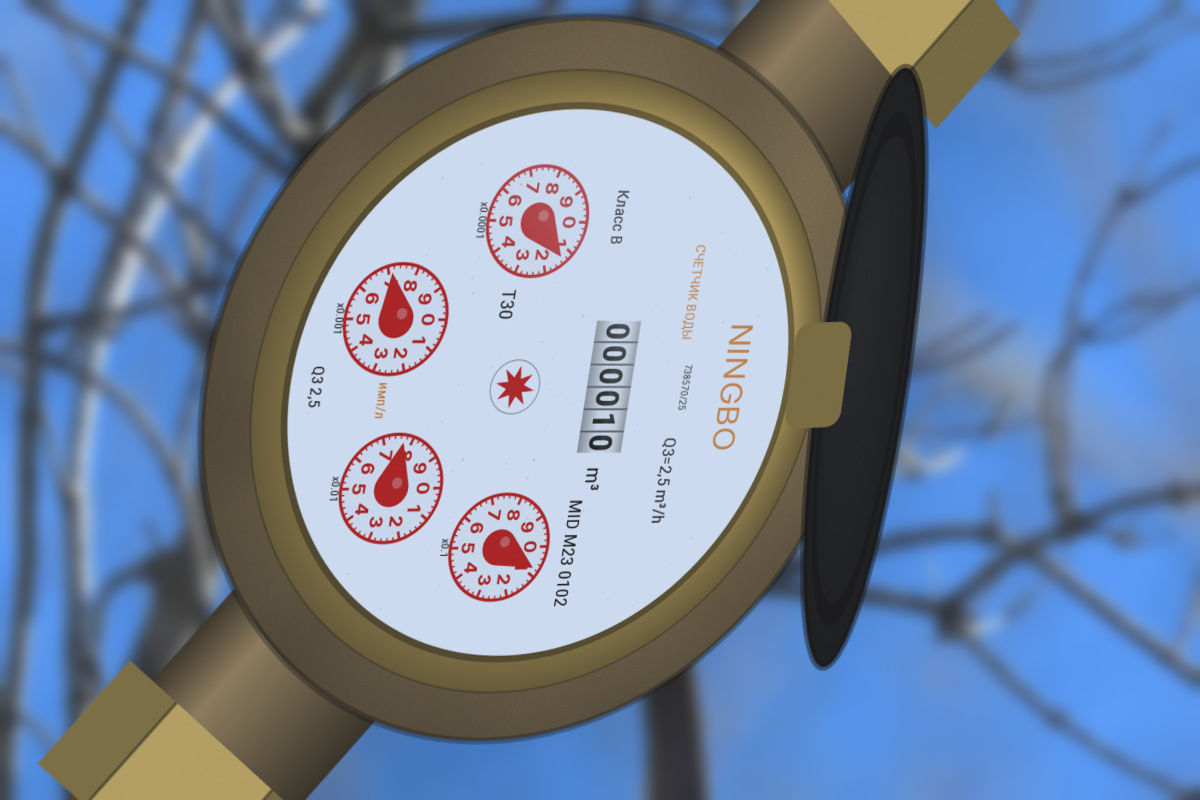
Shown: value=10.0771 unit=m³
